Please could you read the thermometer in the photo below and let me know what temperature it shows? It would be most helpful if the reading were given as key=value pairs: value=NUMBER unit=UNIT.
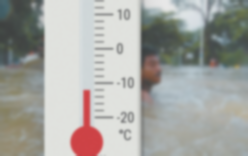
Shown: value=-12 unit=°C
